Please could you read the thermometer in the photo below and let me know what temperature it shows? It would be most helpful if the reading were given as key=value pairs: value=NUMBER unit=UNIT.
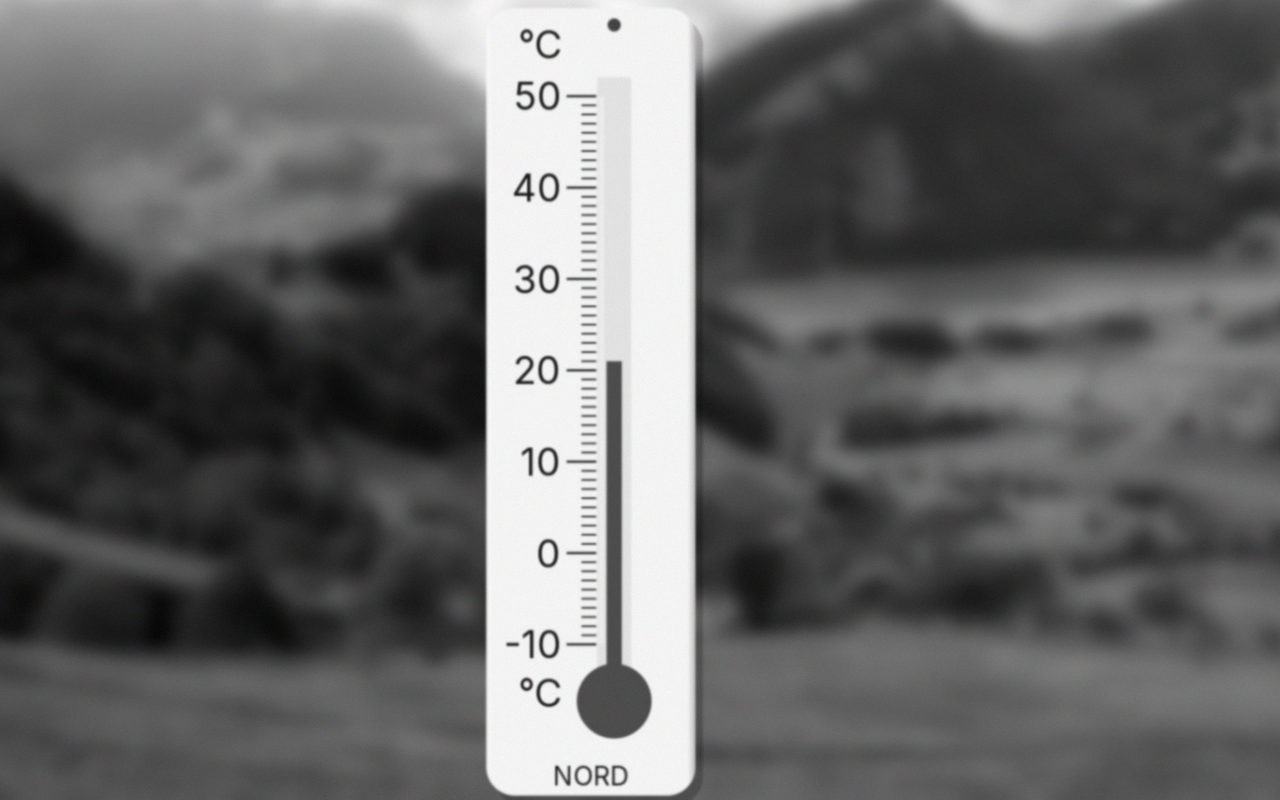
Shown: value=21 unit=°C
